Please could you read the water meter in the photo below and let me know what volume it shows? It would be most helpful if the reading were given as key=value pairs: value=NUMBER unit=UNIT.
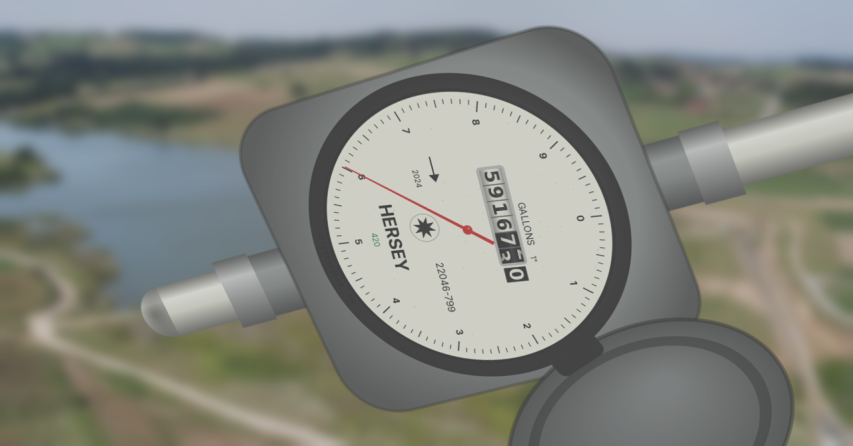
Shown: value=5916726.0 unit=gal
